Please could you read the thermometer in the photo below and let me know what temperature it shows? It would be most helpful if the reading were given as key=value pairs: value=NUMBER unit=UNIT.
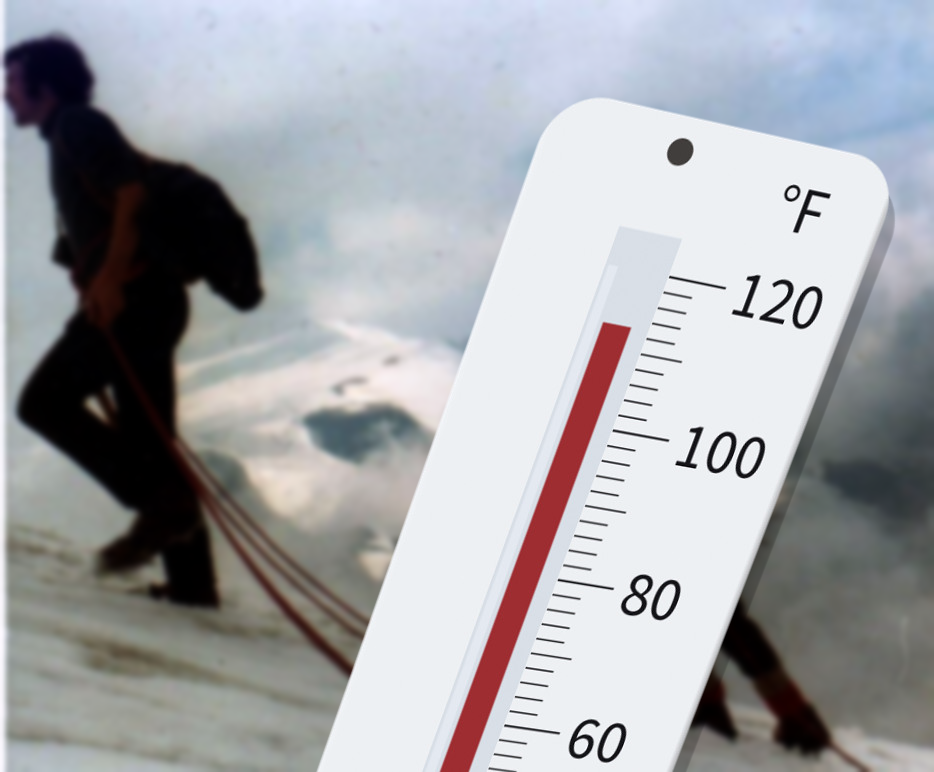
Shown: value=113 unit=°F
